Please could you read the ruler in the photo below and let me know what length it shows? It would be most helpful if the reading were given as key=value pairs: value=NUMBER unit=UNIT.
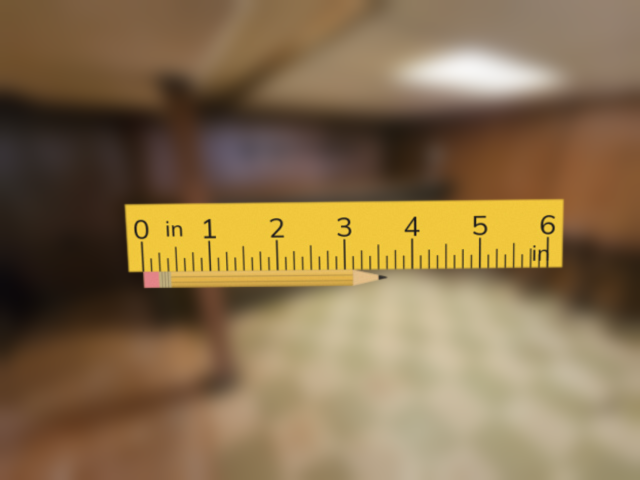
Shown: value=3.625 unit=in
